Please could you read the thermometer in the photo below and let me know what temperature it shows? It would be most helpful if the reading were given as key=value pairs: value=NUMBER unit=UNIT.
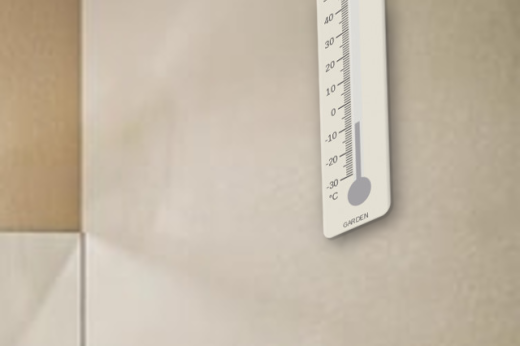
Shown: value=-10 unit=°C
